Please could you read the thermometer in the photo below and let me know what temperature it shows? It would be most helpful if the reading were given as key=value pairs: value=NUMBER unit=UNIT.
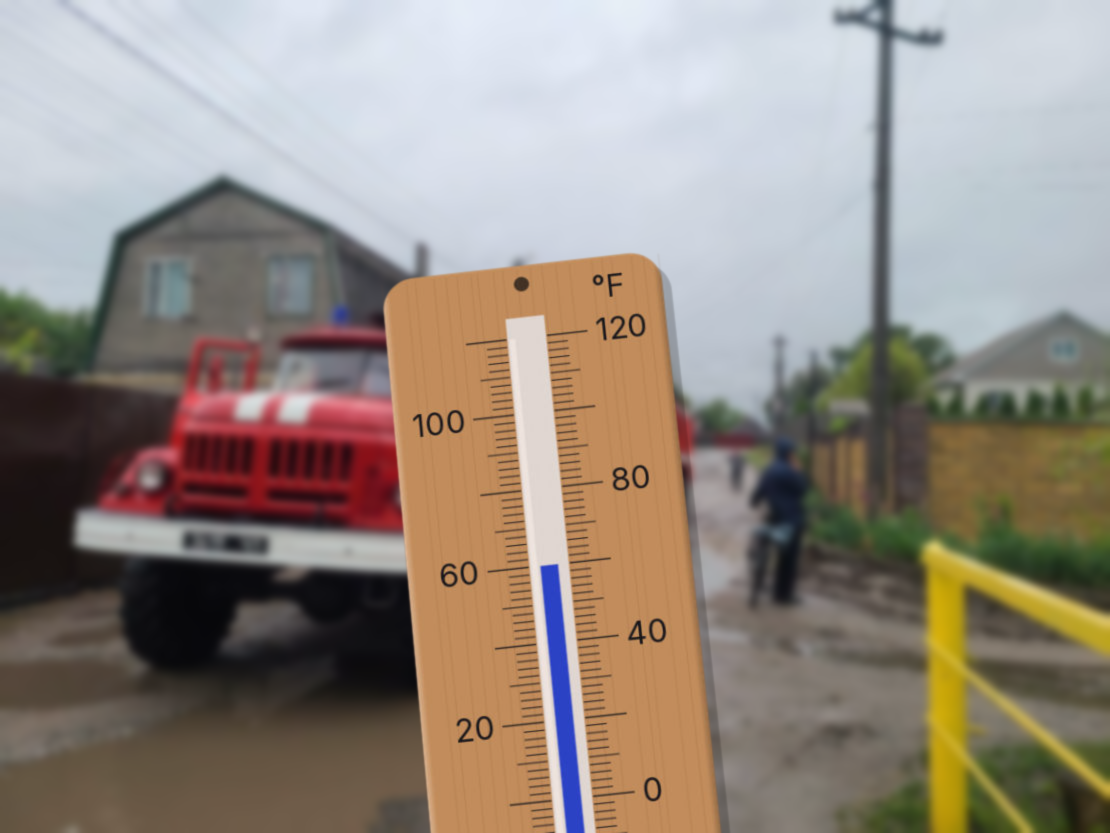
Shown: value=60 unit=°F
